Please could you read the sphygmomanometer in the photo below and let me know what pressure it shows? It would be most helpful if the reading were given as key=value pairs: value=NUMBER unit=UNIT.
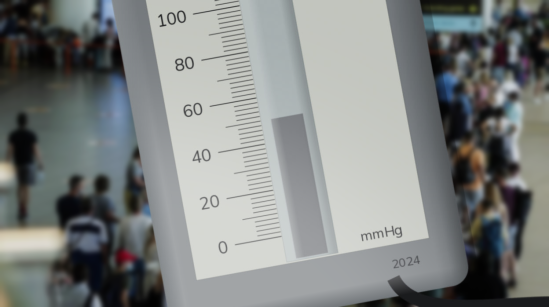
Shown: value=50 unit=mmHg
